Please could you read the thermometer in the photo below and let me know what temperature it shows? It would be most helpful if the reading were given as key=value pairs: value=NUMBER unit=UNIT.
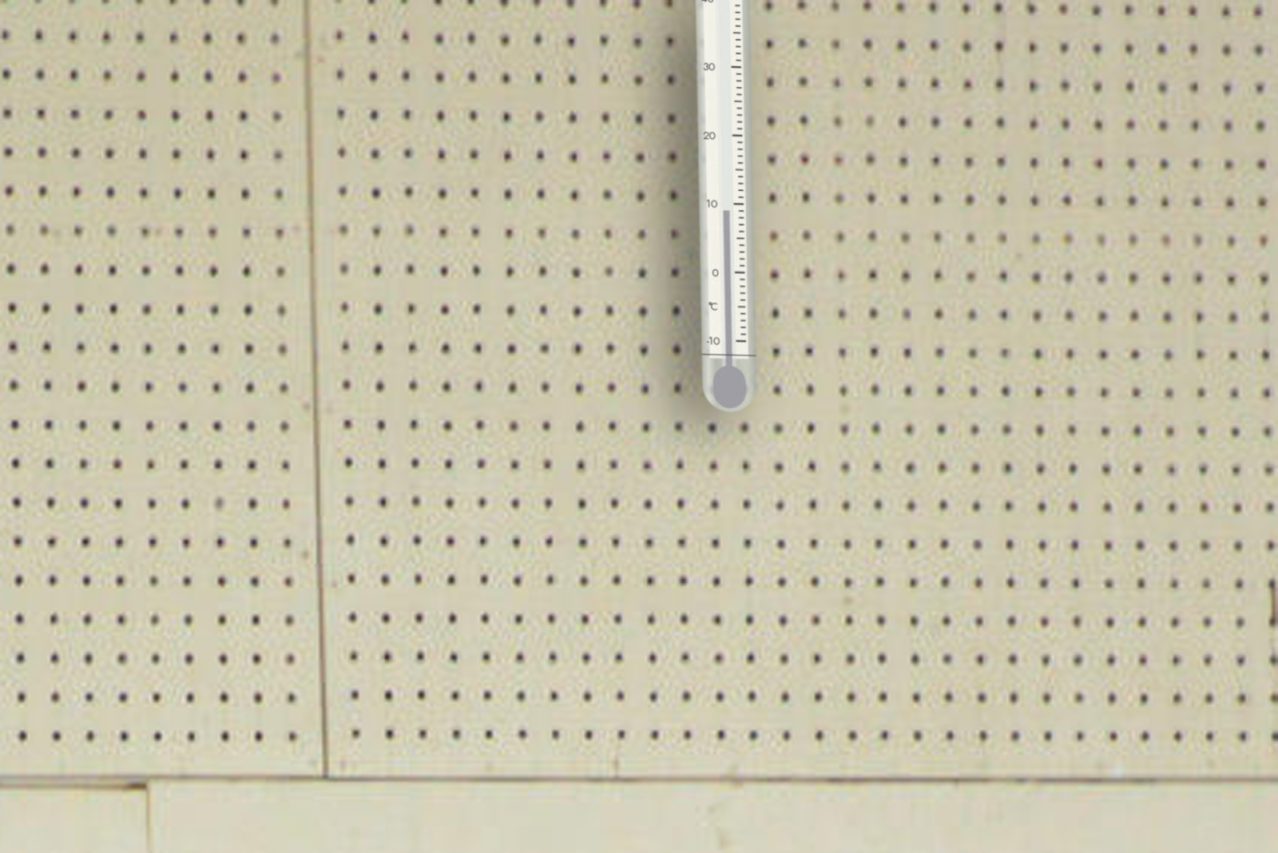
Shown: value=9 unit=°C
